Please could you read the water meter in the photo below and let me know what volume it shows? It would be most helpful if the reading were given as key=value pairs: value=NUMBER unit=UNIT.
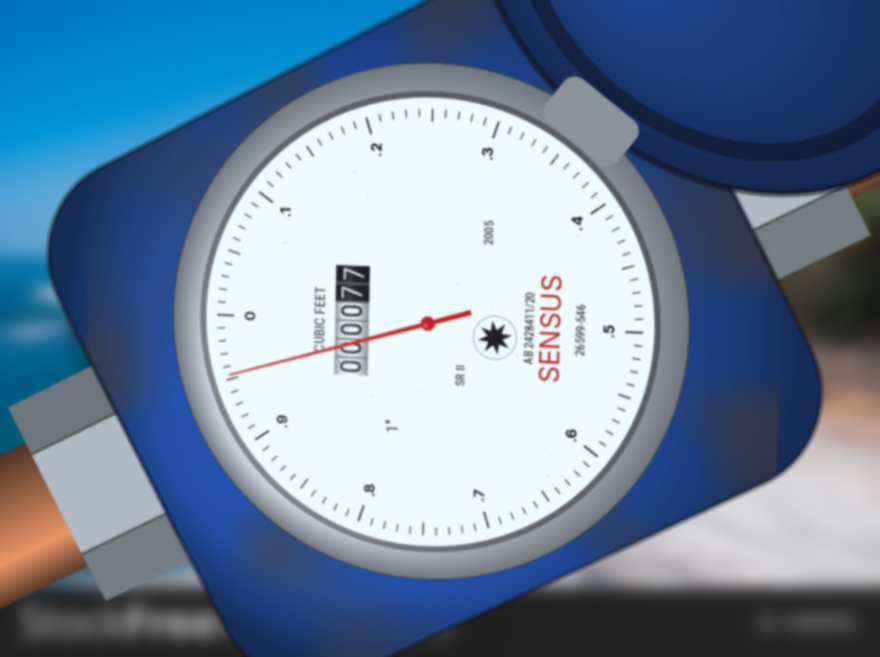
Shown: value=76.95 unit=ft³
